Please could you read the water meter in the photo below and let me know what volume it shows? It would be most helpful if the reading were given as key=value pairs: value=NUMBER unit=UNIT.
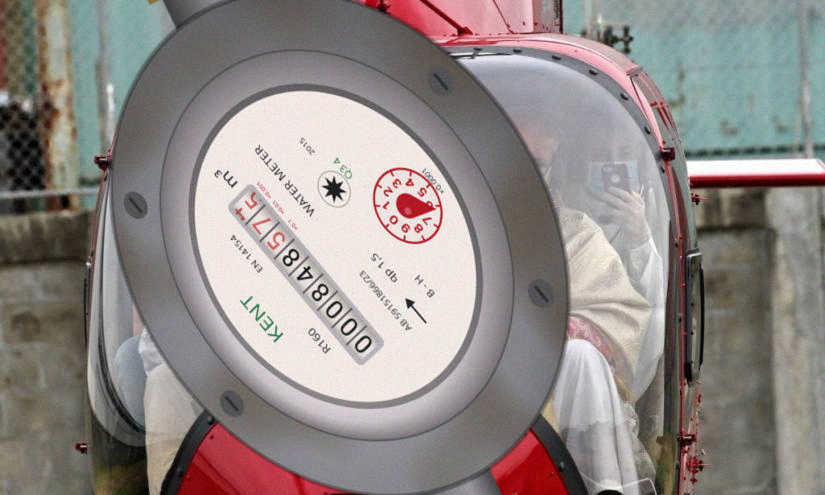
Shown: value=848.5746 unit=m³
